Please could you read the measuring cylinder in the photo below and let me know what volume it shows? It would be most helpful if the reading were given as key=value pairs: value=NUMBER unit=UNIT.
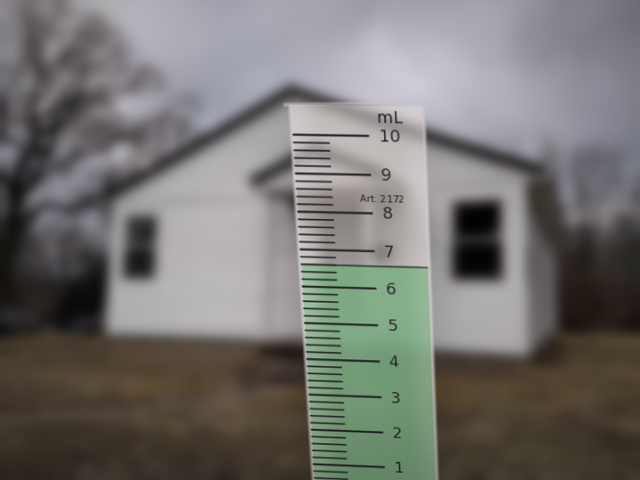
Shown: value=6.6 unit=mL
